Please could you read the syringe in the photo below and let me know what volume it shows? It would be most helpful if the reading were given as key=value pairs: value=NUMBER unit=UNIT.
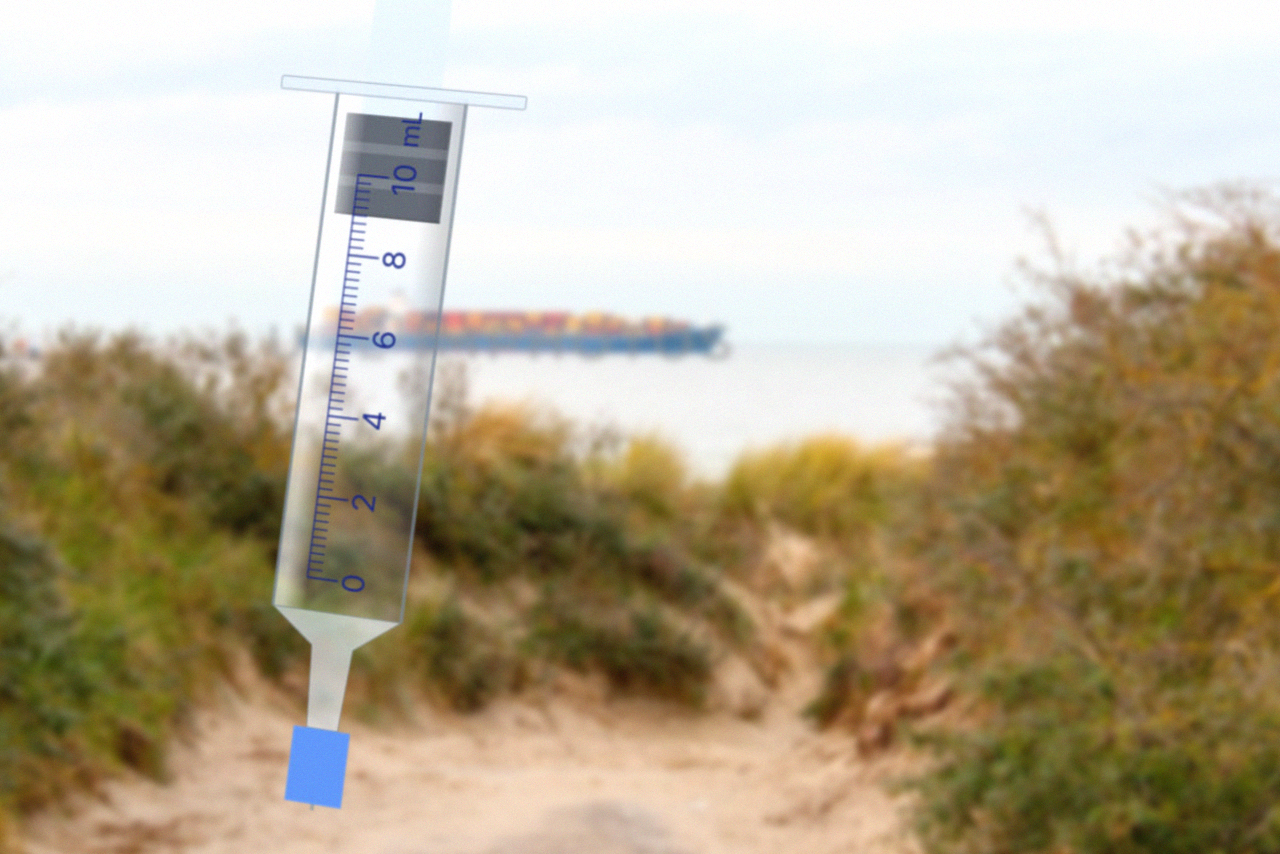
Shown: value=9 unit=mL
